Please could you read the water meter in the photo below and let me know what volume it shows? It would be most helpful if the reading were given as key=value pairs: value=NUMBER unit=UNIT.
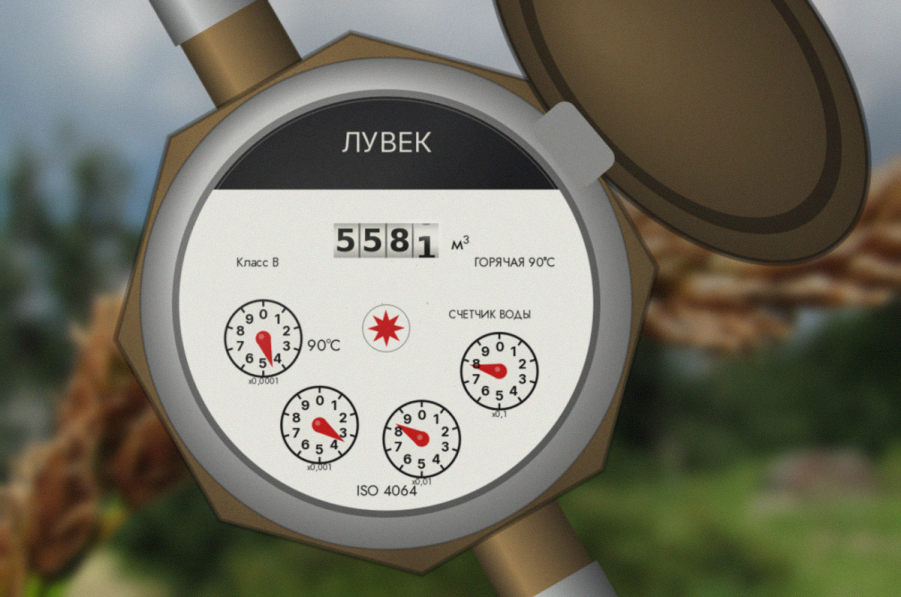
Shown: value=5580.7834 unit=m³
